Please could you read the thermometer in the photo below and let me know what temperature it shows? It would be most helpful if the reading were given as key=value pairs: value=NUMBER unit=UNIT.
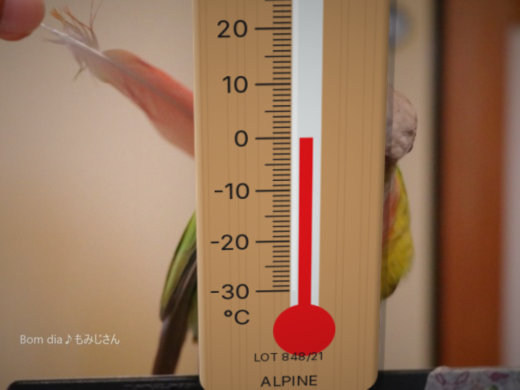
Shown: value=0 unit=°C
